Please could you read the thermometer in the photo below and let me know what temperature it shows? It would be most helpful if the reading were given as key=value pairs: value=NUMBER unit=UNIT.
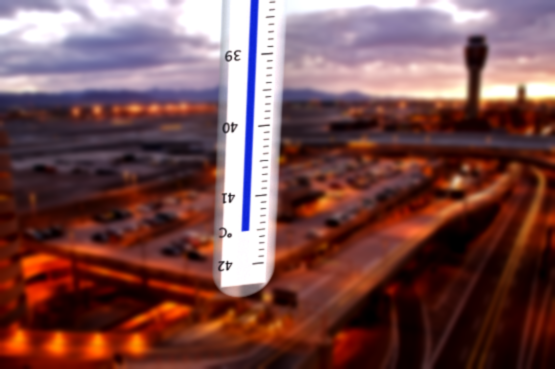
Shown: value=41.5 unit=°C
